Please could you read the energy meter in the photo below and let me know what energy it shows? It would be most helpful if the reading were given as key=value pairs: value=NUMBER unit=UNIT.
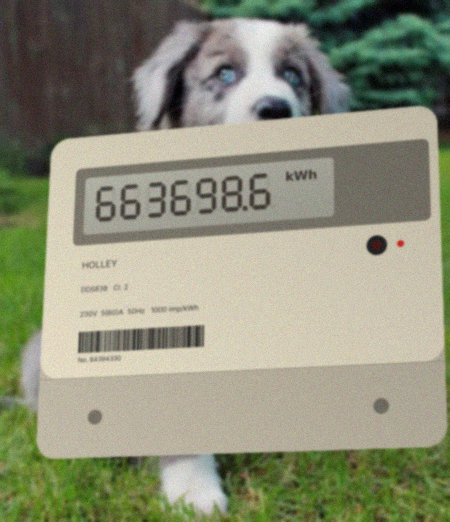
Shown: value=663698.6 unit=kWh
